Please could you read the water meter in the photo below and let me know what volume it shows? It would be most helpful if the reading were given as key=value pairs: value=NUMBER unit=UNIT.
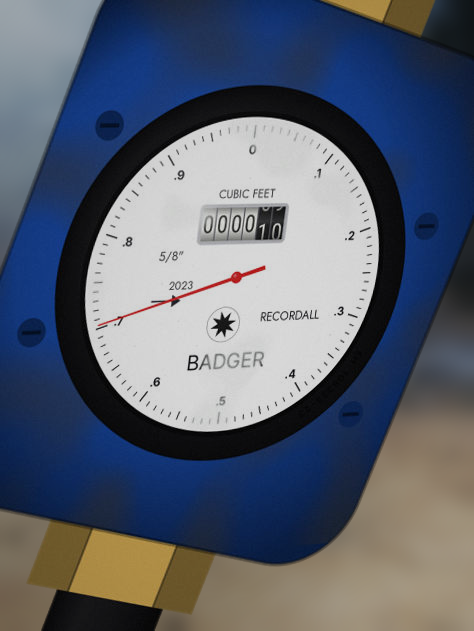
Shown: value=9.70 unit=ft³
